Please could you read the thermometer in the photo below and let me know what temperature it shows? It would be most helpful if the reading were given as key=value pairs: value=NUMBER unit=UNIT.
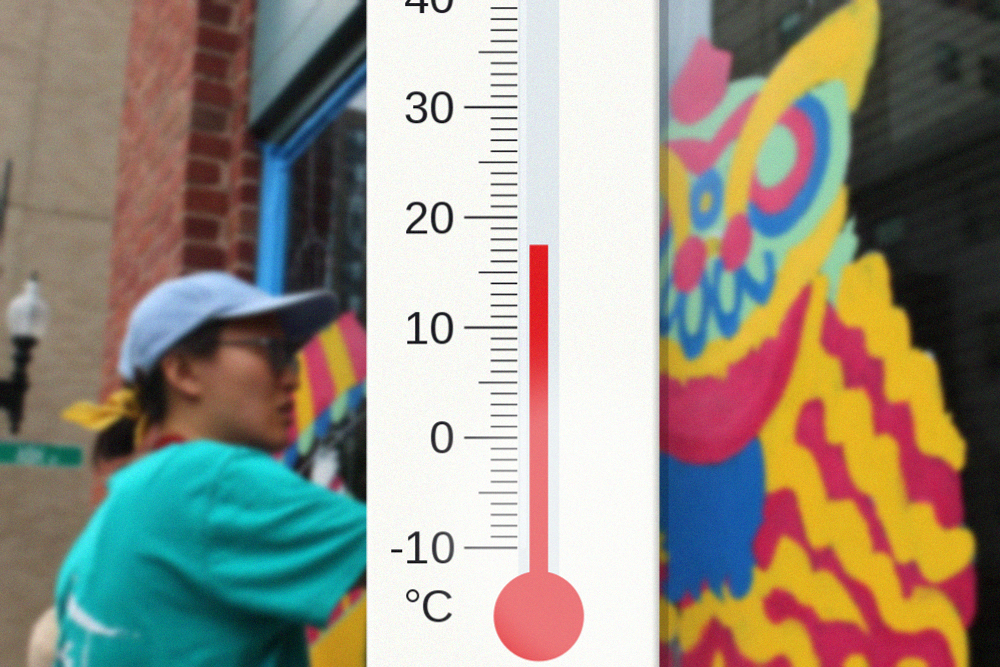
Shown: value=17.5 unit=°C
